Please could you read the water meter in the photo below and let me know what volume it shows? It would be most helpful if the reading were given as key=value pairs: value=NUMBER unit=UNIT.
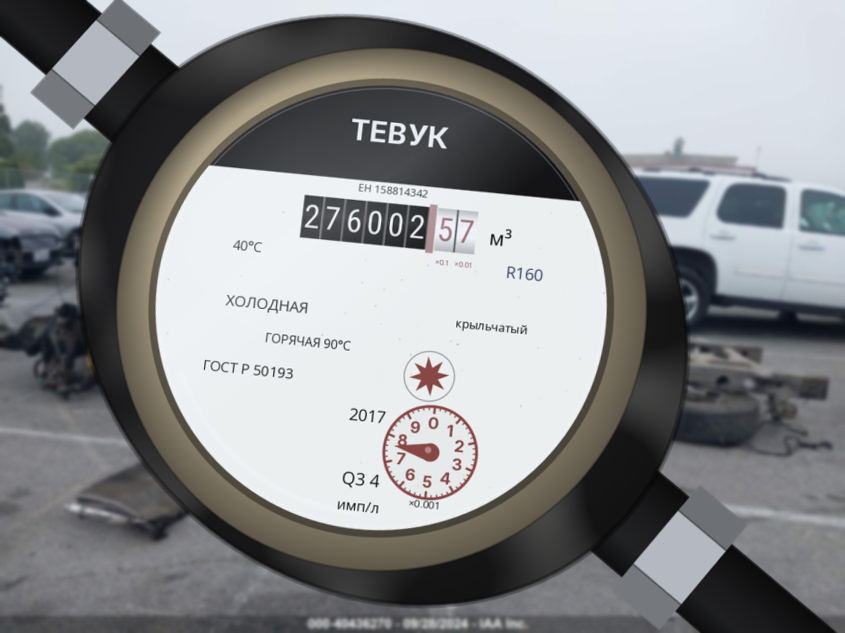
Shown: value=276002.577 unit=m³
